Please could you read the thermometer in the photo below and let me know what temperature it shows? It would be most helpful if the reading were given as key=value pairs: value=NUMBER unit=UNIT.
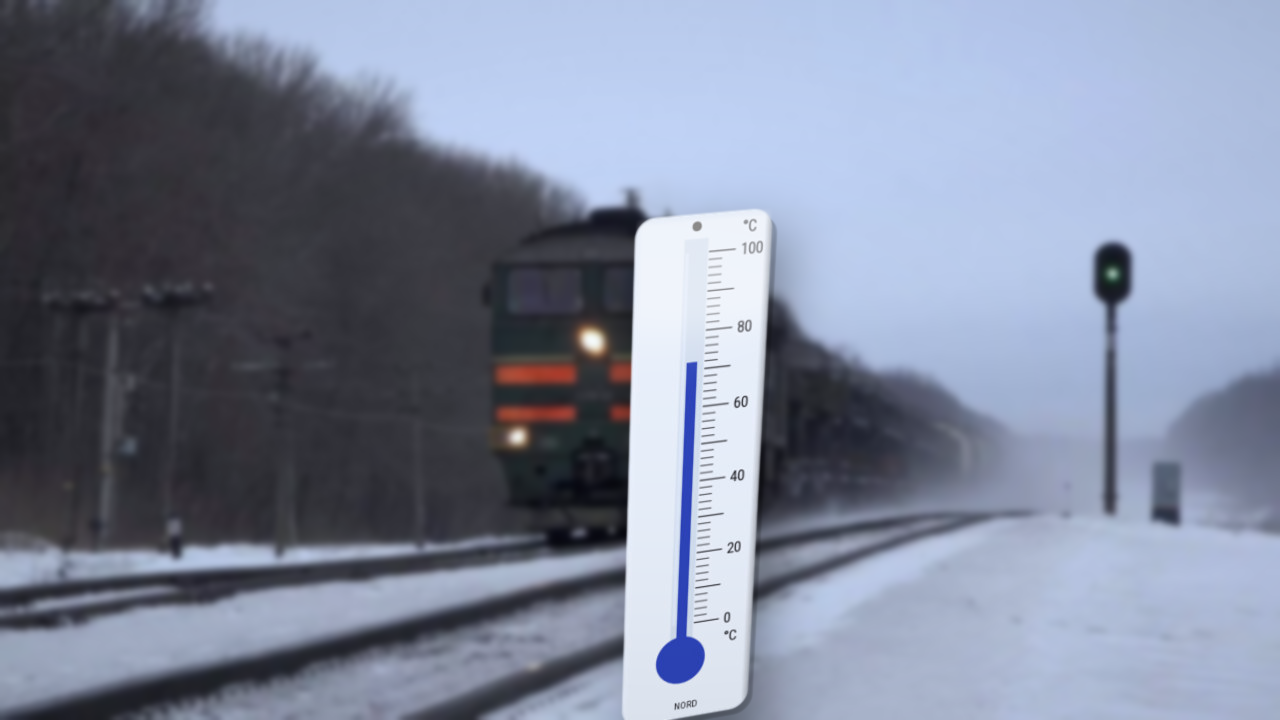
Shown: value=72 unit=°C
